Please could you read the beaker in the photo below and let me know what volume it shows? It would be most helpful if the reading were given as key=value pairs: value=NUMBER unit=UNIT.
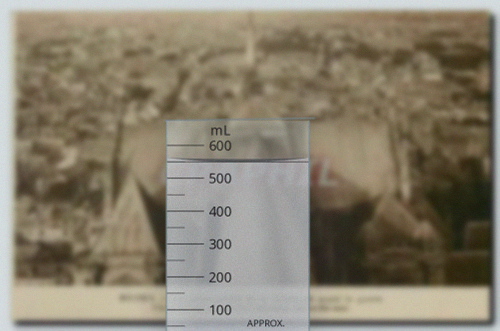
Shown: value=550 unit=mL
